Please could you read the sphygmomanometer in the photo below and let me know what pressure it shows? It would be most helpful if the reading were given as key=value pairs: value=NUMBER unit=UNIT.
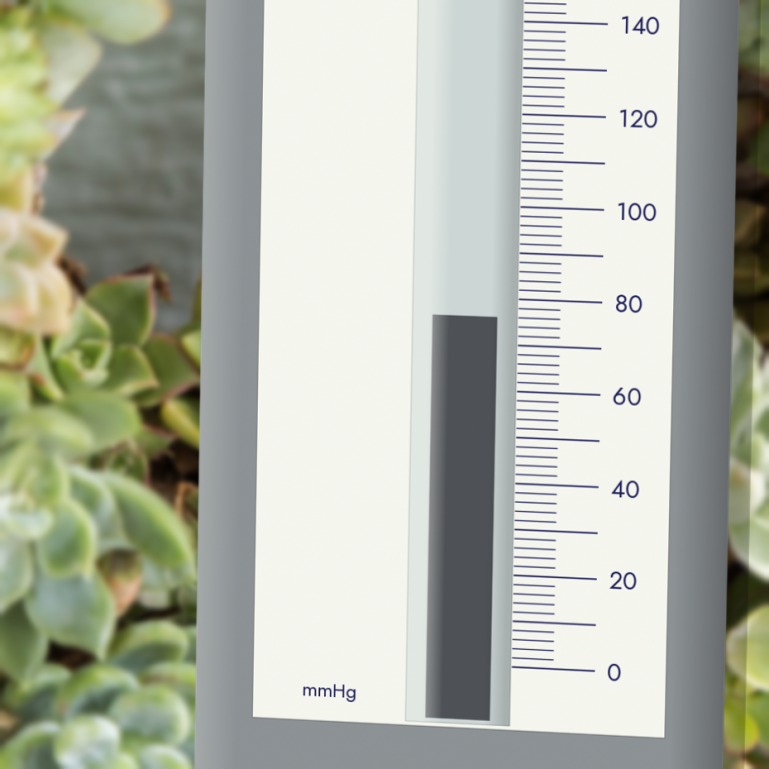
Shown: value=76 unit=mmHg
